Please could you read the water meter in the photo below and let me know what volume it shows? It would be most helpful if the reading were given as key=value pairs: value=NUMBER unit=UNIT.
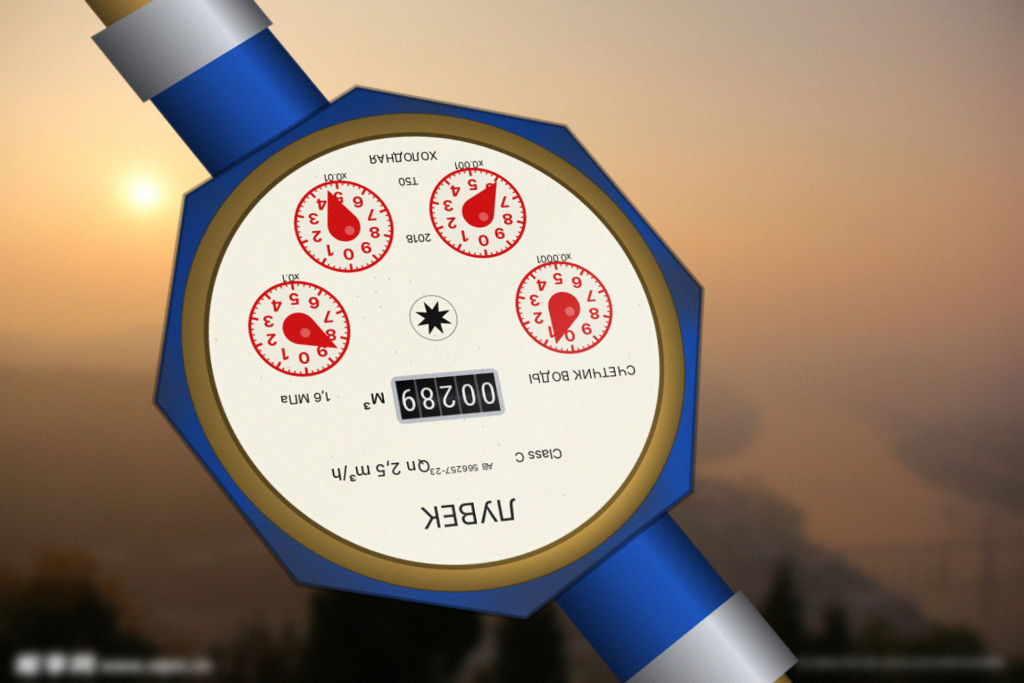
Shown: value=289.8460 unit=m³
